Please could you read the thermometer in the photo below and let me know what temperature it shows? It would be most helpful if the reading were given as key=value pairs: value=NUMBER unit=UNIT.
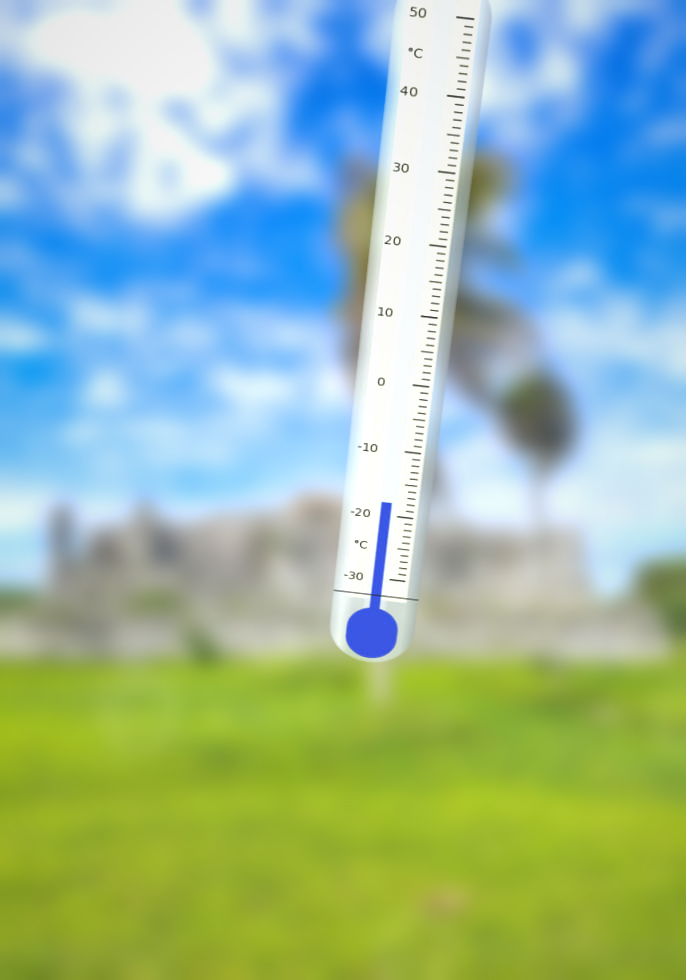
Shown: value=-18 unit=°C
